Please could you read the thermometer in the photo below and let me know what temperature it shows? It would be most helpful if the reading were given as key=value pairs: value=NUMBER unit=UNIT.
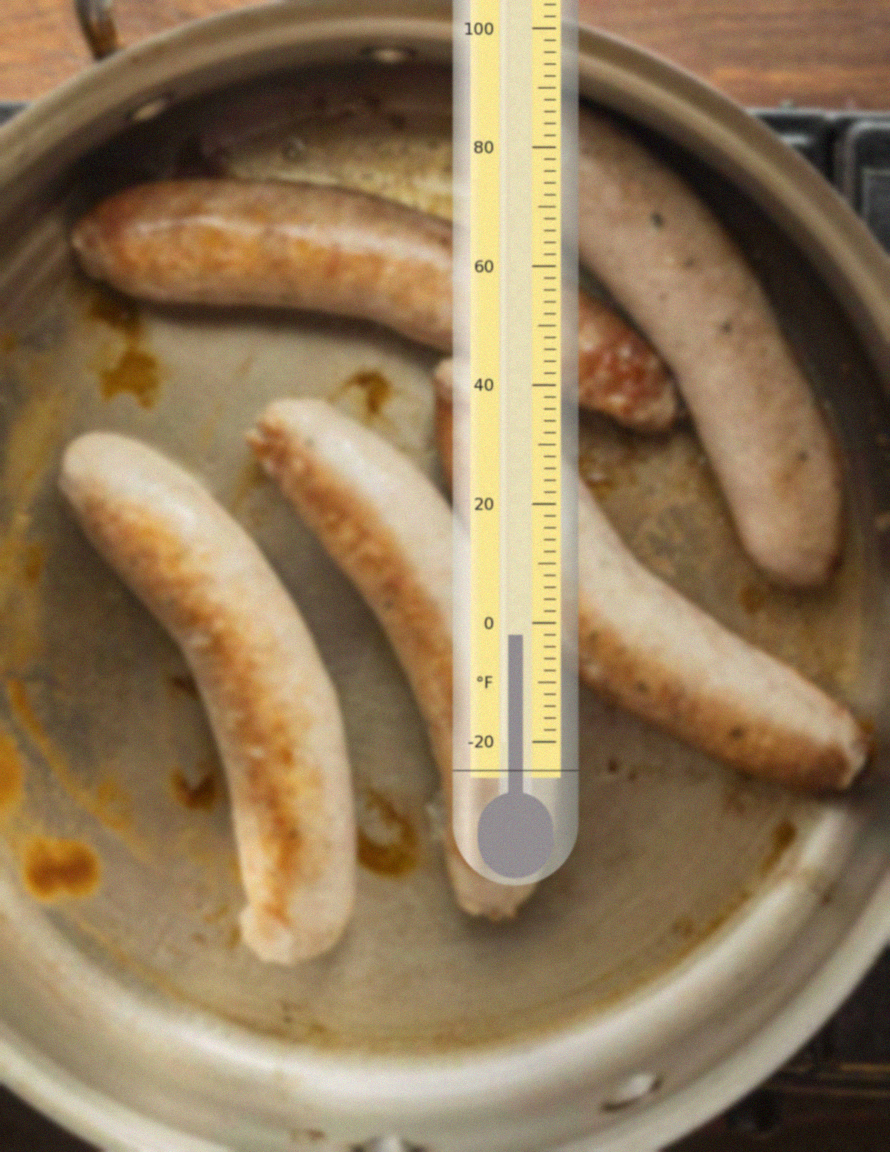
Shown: value=-2 unit=°F
